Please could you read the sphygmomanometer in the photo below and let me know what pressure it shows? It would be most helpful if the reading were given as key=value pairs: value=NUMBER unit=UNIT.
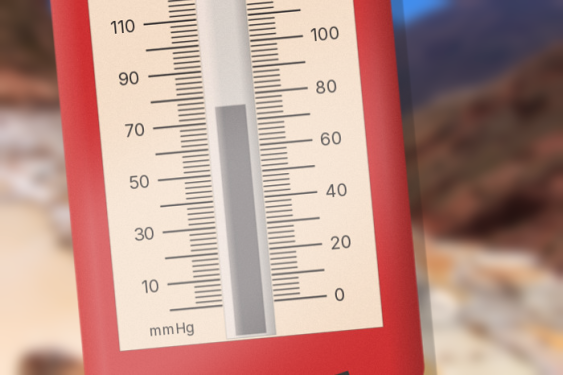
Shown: value=76 unit=mmHg
